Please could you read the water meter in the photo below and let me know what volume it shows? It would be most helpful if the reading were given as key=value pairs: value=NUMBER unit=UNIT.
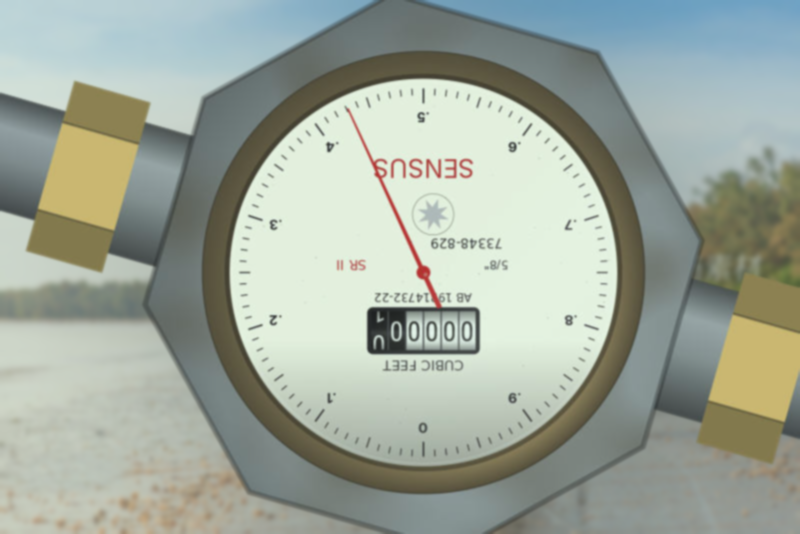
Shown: value=0.43 unit=ft³
